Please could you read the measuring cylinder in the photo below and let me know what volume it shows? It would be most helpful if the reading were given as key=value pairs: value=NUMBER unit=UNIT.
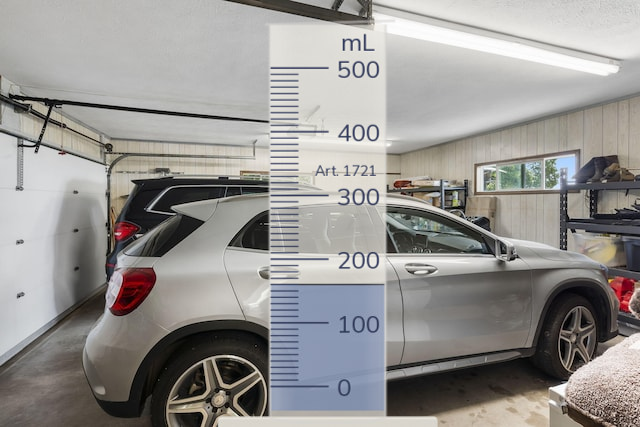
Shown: value=160 unit=mL
